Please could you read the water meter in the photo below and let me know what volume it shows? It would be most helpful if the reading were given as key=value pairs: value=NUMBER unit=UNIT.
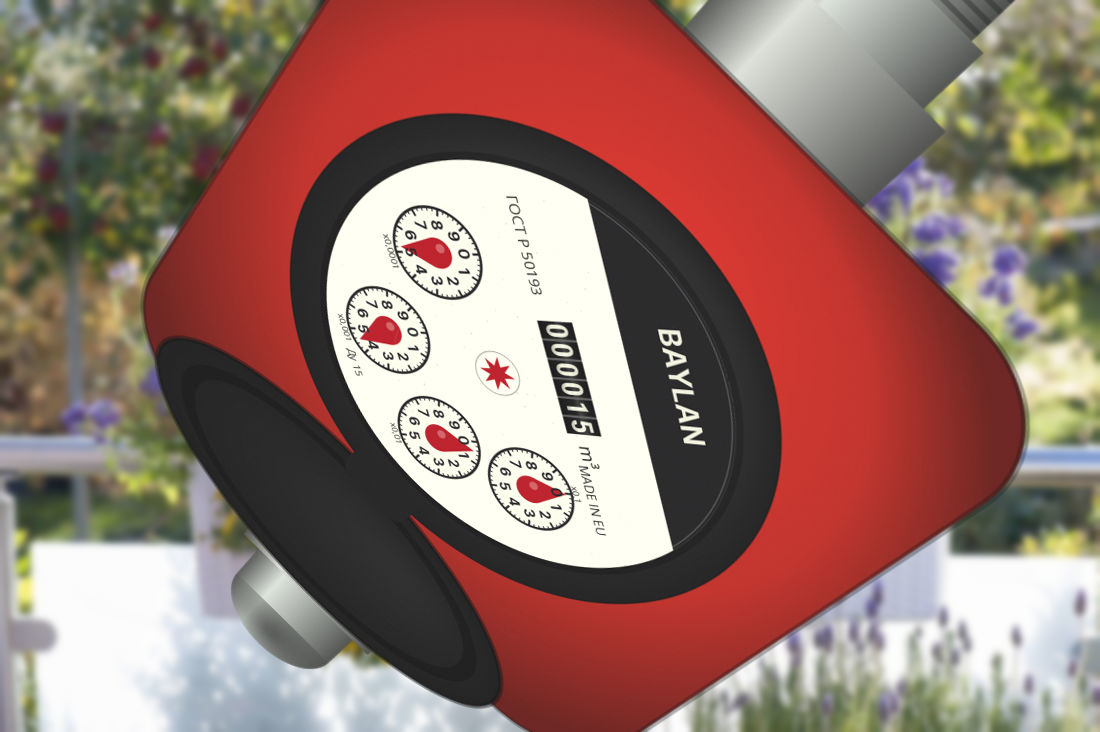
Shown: value=15.0045 unit=m³
